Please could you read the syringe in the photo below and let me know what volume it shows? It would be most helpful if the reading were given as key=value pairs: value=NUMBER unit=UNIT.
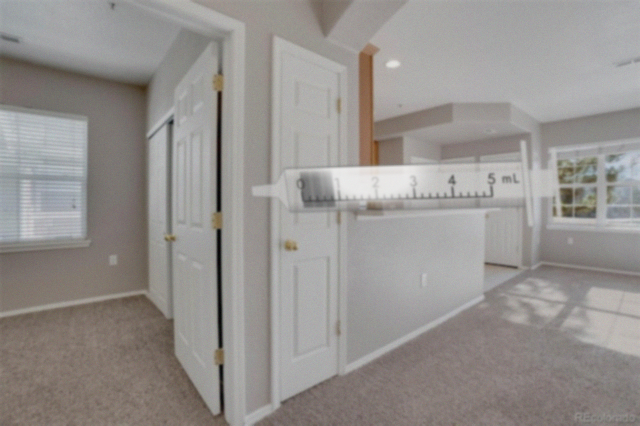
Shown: value=0 unit=mL
